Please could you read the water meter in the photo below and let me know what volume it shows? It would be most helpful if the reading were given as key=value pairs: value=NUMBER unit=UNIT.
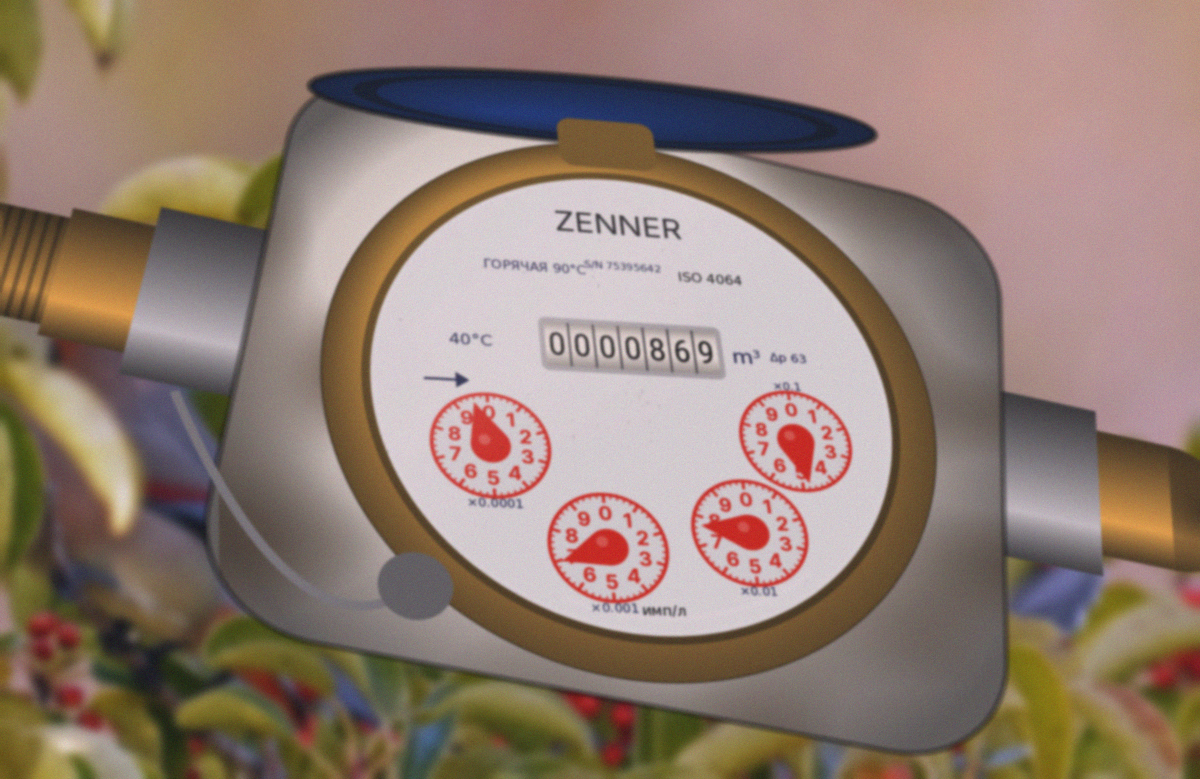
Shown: value=869.4769 unit=m³
